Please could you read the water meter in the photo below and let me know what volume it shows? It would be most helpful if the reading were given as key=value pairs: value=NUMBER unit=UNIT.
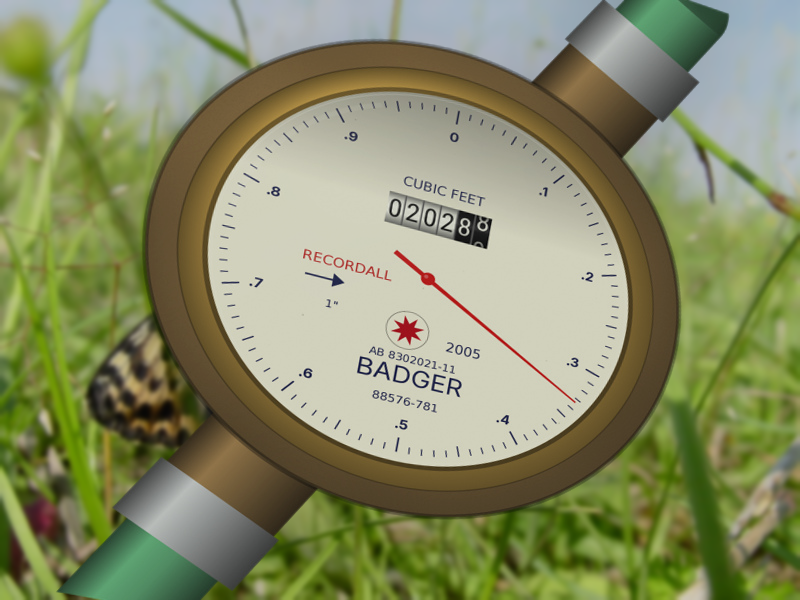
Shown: value=20288.33 unit=ft³
